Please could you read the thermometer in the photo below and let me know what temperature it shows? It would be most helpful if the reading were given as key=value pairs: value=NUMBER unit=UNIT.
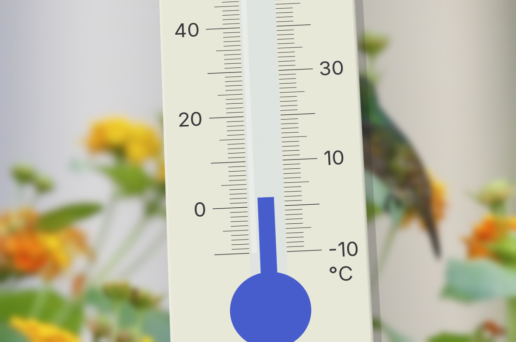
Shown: value=2 unit=°C
